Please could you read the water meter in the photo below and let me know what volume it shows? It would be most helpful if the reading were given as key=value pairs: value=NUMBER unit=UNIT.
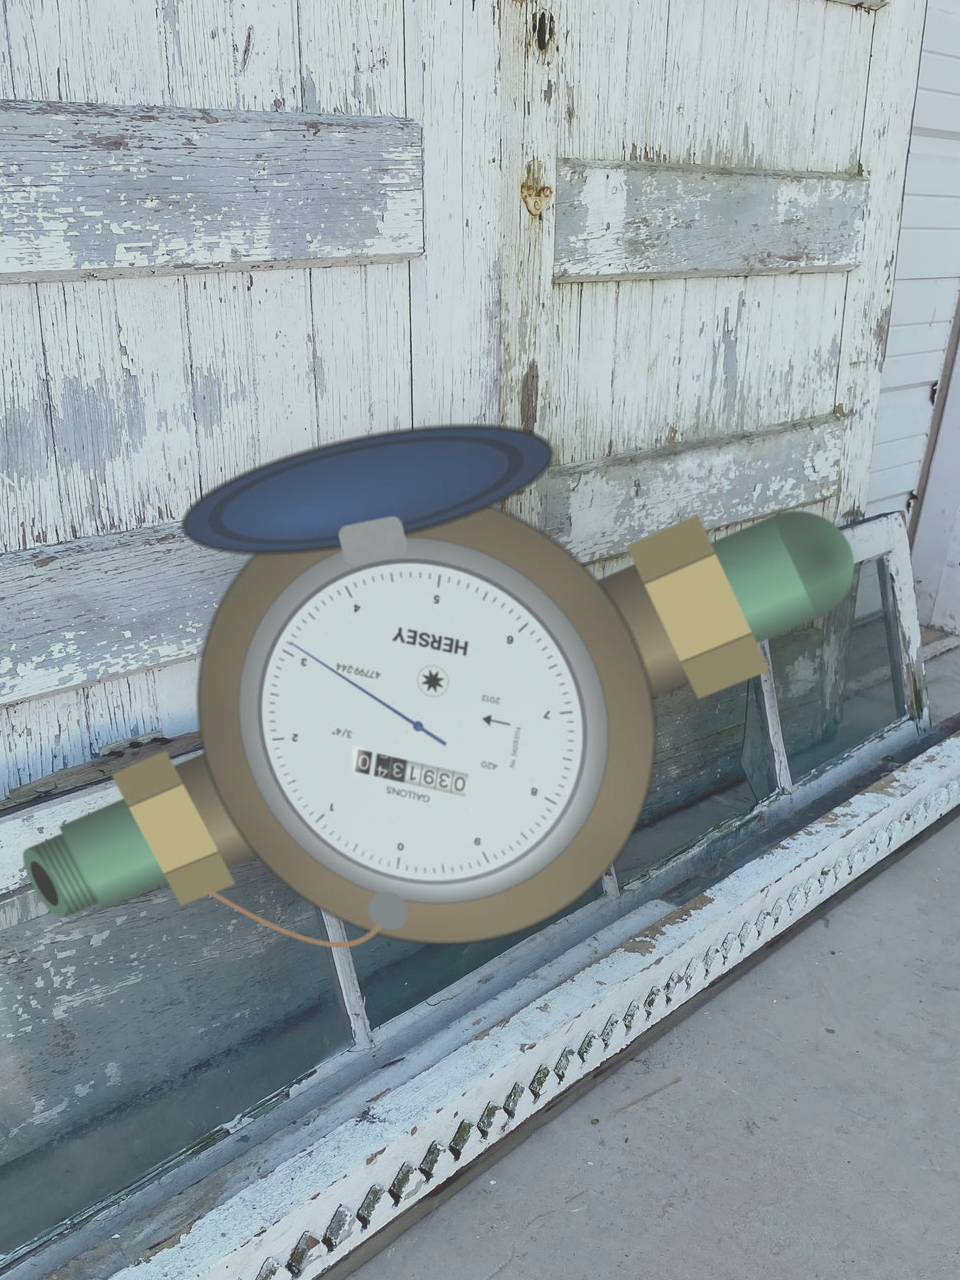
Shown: value=391343.1 unit=gal
